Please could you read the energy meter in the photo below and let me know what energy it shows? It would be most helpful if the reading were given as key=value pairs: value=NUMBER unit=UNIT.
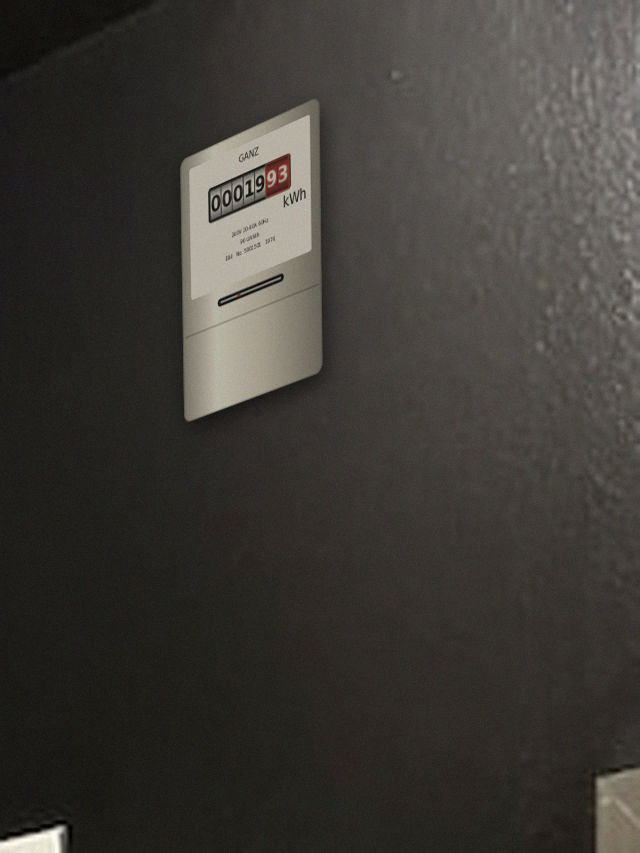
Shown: value=19.93 unit=kWh
